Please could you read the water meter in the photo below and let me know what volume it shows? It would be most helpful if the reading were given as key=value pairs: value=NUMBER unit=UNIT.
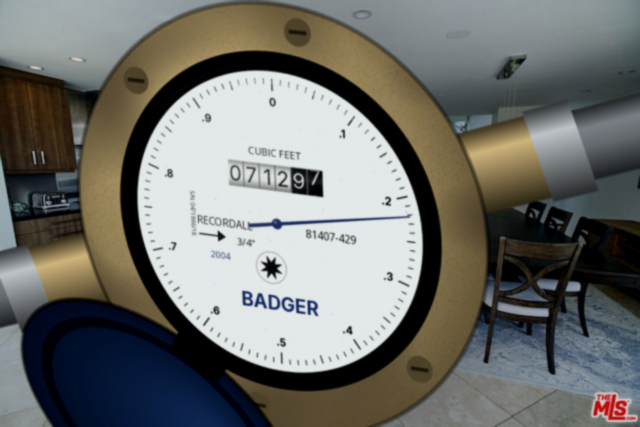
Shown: value=71297.22 unit=ft³
